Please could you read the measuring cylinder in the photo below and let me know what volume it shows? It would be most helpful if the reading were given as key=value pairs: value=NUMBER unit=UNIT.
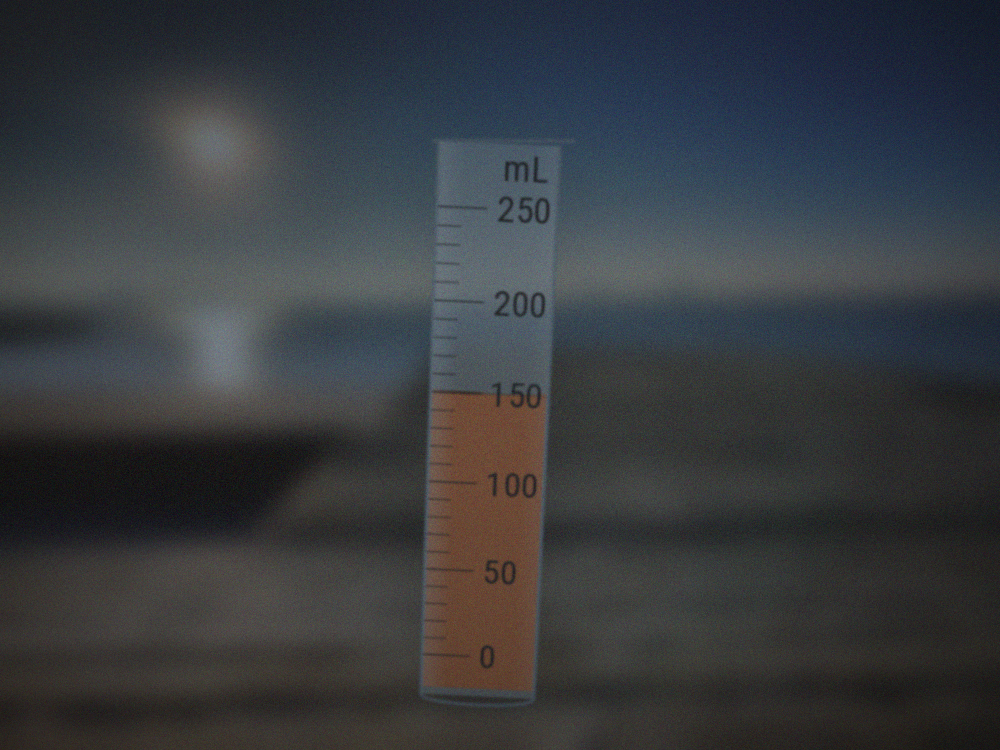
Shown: value=150 unit=mL
